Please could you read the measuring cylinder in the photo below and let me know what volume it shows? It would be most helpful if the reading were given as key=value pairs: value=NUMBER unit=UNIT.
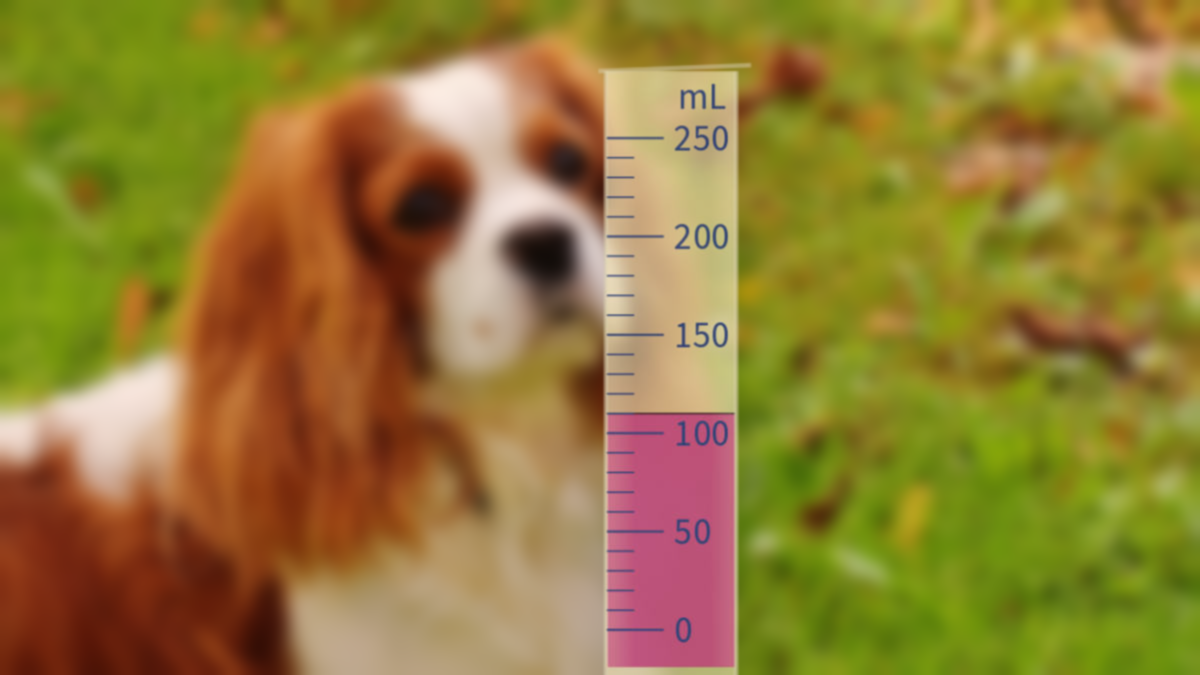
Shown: value=110 unit=mL
